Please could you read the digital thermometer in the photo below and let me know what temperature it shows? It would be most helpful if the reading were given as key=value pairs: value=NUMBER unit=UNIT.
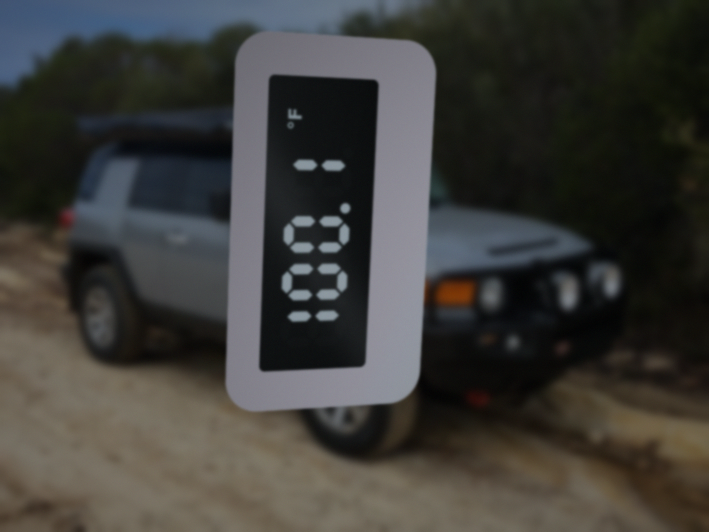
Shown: value=100.1 unit=°F
